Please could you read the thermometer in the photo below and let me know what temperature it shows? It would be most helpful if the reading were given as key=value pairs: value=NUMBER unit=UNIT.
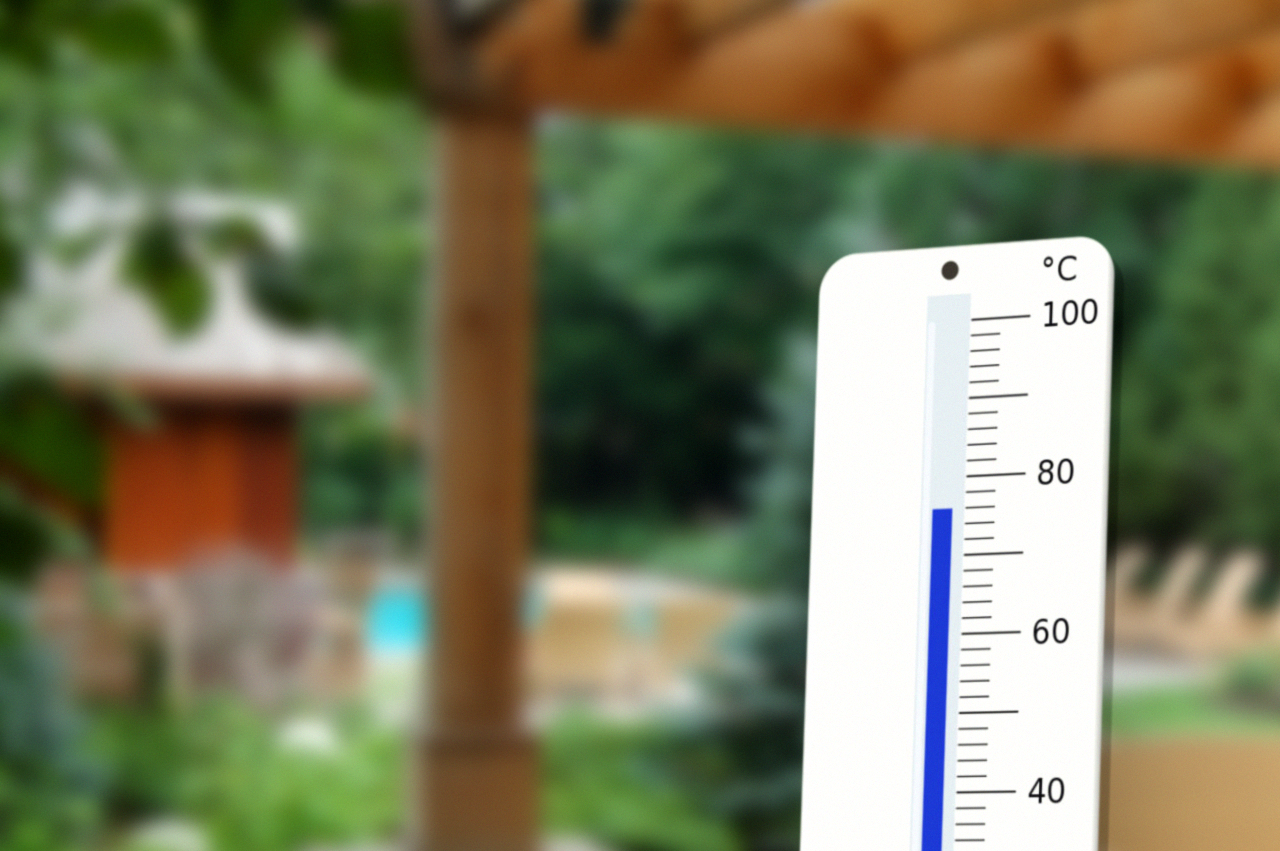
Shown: value=76 unit=°C
